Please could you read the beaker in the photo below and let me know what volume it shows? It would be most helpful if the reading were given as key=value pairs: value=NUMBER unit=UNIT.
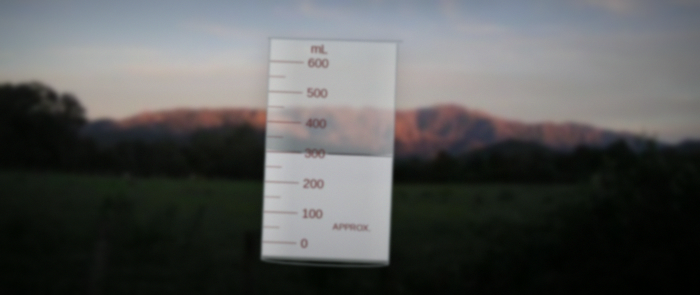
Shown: value=300 unit=mL
